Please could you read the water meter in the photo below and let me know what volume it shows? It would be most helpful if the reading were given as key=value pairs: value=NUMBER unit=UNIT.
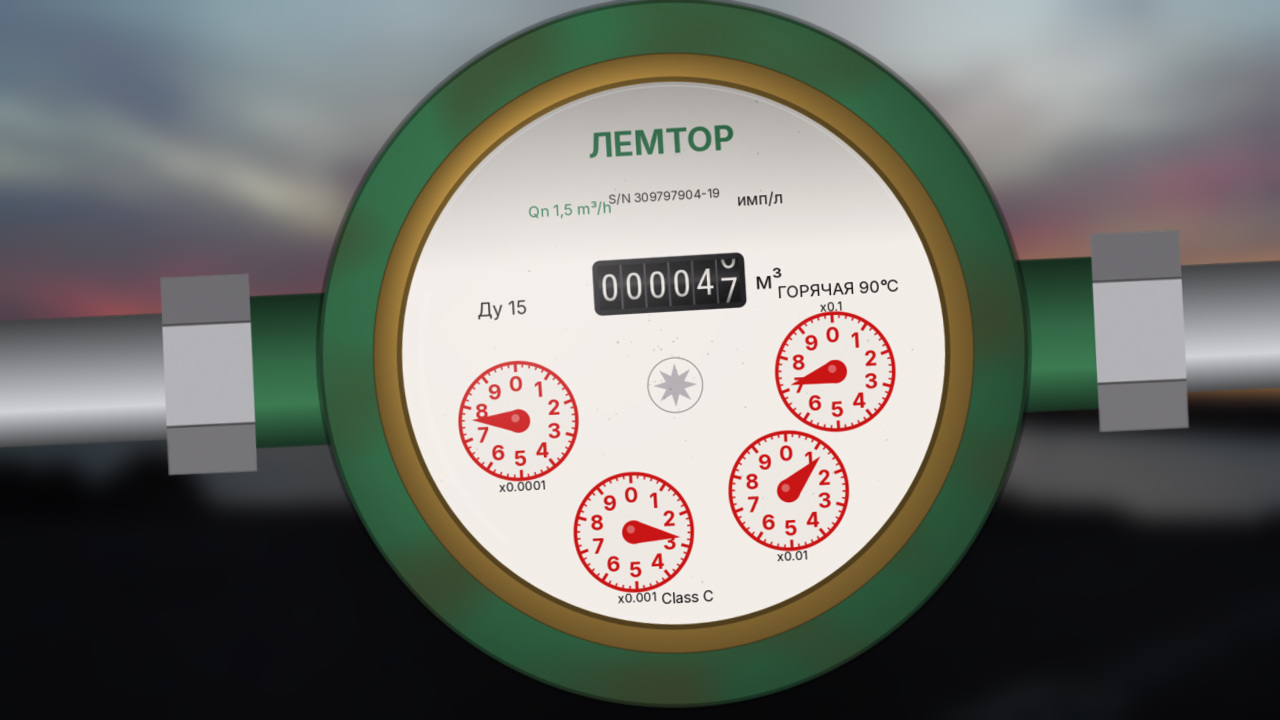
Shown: value=46.7127 unit=m³
